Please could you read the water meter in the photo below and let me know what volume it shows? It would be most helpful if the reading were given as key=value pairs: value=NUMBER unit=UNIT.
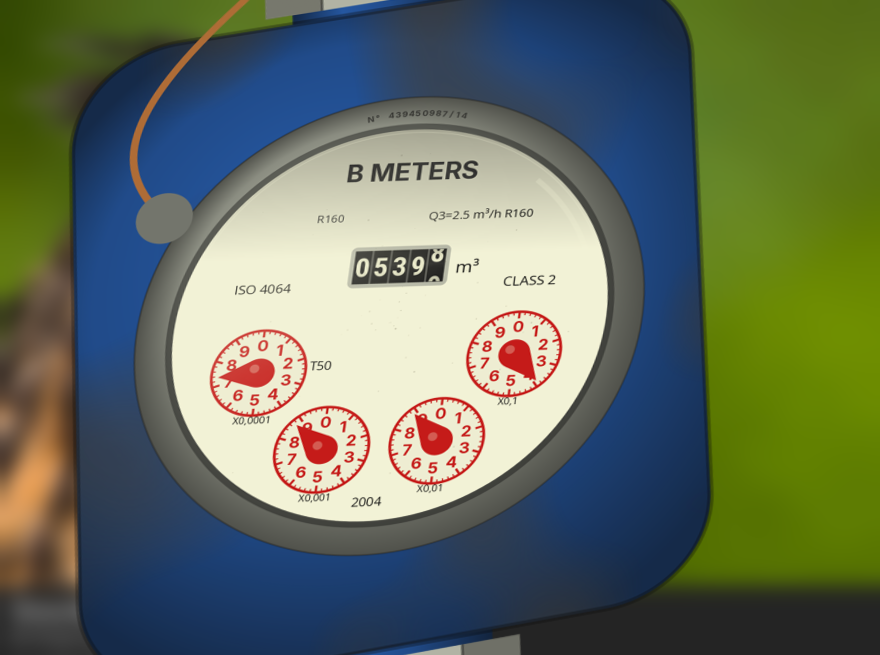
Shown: value=5398.3887 unit=m³
